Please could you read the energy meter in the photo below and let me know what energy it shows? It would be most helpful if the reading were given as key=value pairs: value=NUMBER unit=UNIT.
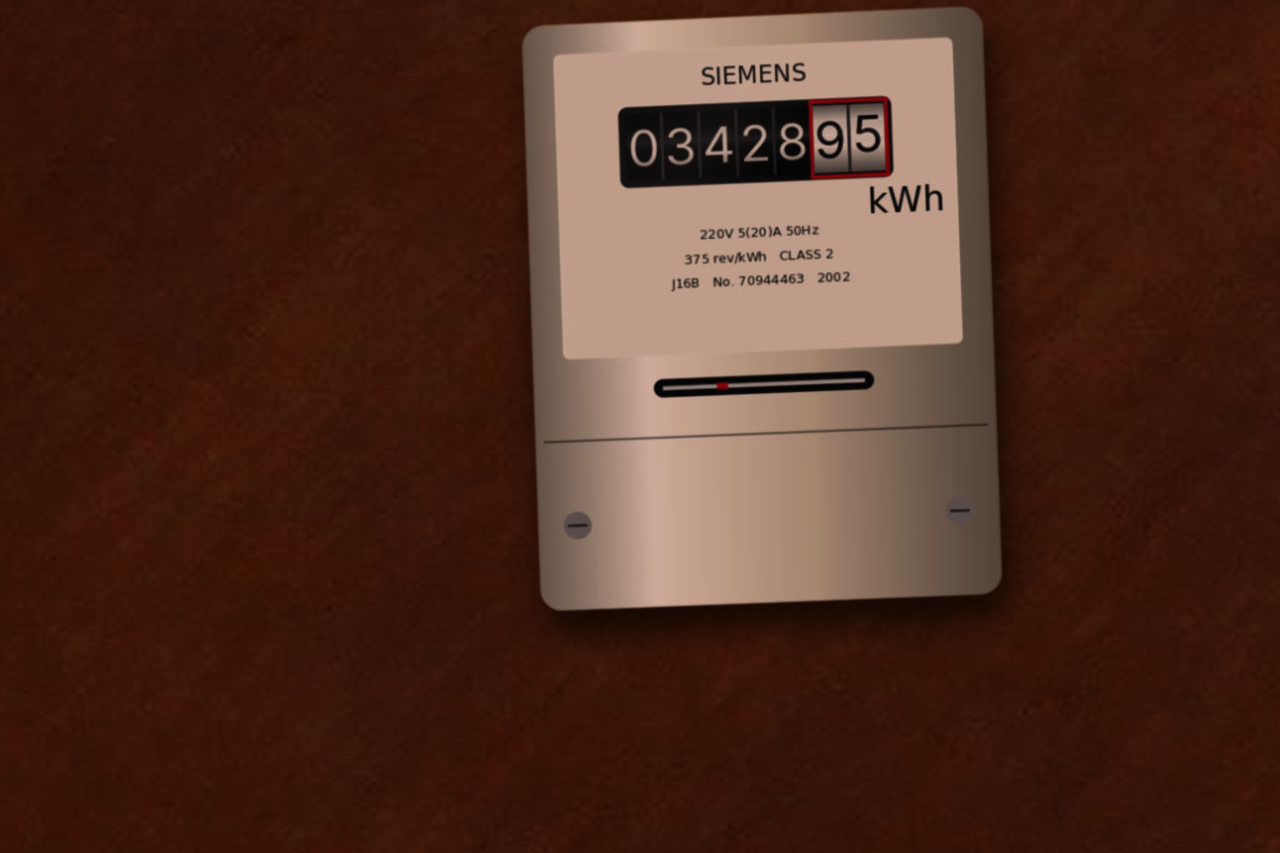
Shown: value=3428.95 unit=kWh
